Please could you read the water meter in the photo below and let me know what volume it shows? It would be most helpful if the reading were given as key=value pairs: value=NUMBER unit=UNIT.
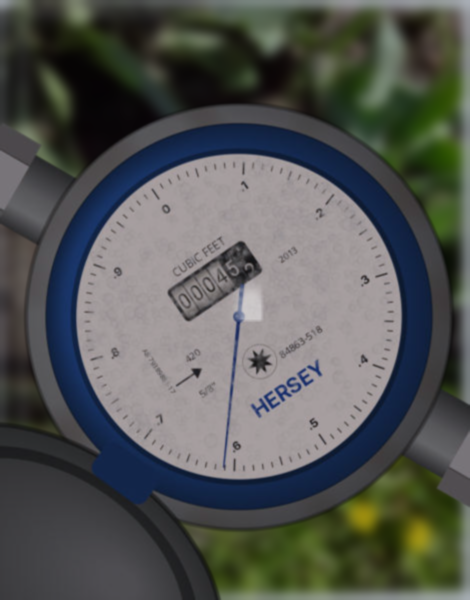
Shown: value=451.61 unit=ft³
